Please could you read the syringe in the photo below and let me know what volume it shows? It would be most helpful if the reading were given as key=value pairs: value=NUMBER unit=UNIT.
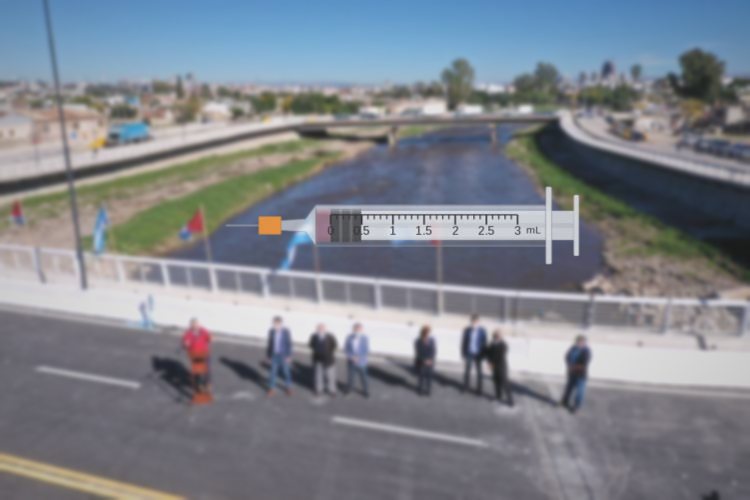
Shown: value=0 unit=mL
